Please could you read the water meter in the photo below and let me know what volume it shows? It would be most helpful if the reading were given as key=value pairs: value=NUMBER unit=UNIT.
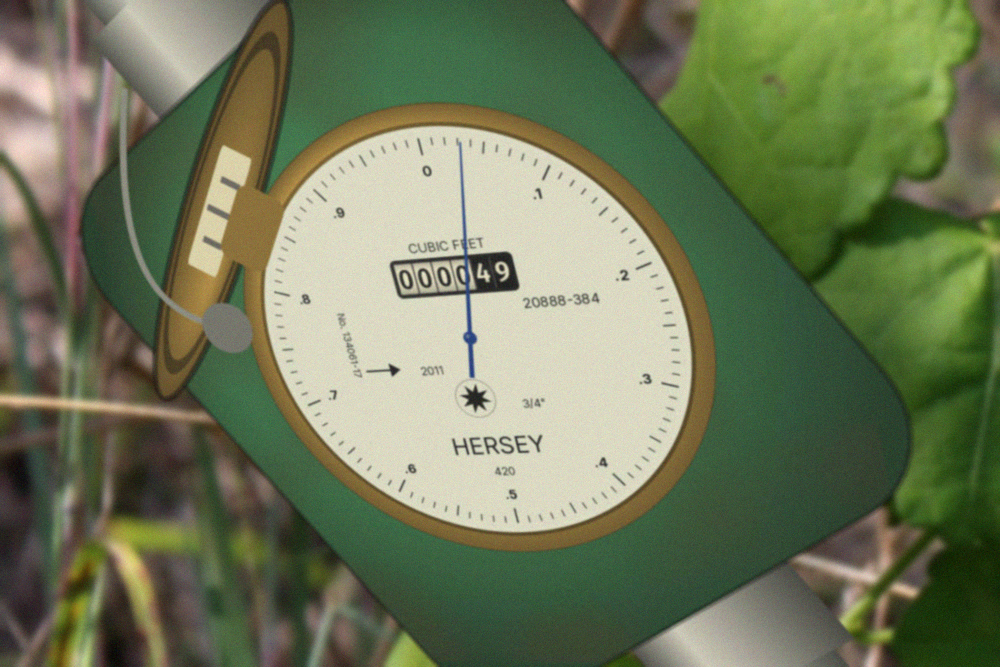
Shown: value=49.03 unit=ft³
